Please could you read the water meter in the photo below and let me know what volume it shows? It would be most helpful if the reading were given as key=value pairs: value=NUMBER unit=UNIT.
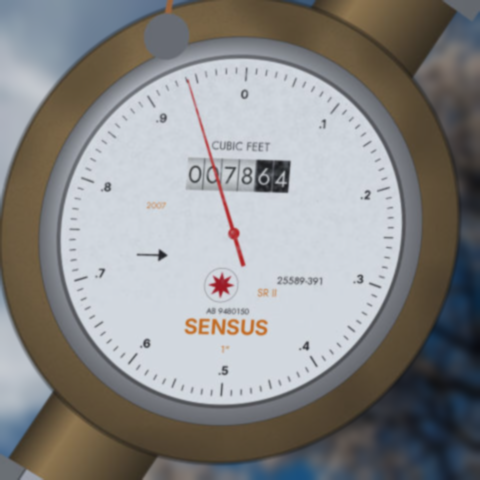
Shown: value=7863.94 unit=ft³
